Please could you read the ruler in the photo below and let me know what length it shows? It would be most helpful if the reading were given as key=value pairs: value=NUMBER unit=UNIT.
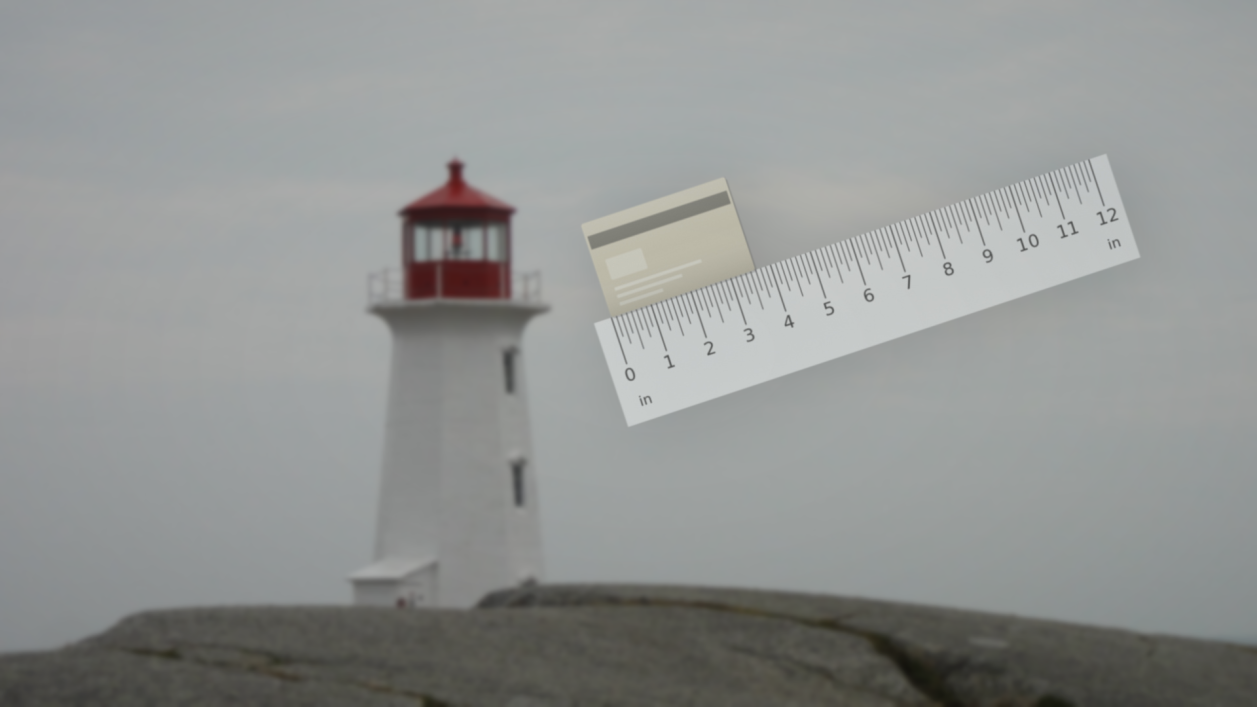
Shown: value=3.625 unit=in
